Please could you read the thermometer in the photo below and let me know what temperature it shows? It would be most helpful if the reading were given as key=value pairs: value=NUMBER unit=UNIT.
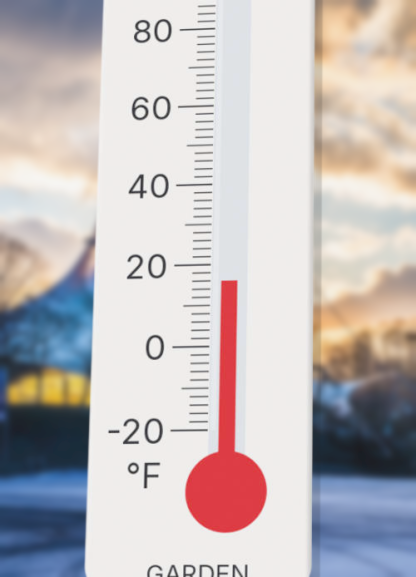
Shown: value=16 unit=°F
